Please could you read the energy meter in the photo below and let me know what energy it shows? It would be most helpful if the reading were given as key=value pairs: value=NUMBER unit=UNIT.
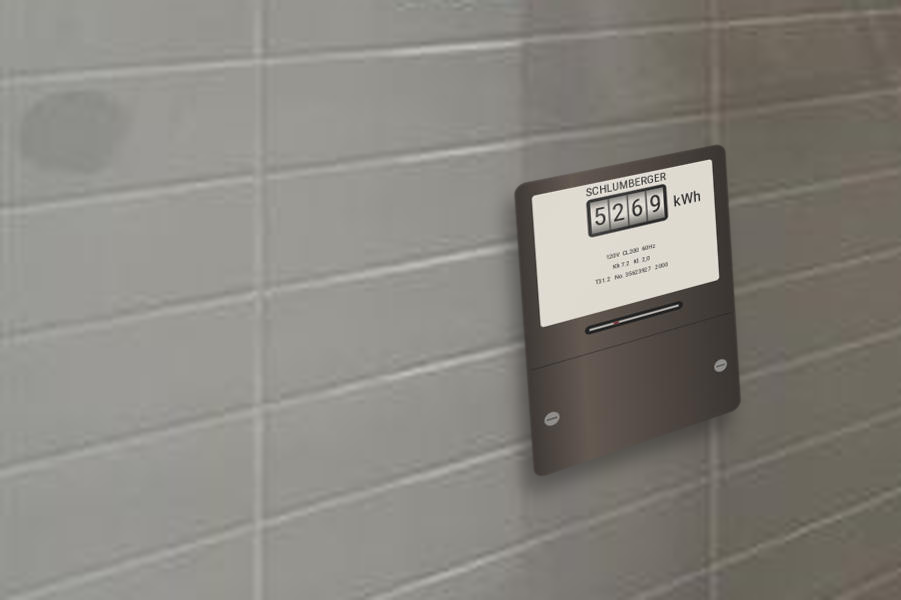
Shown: value=5269 unit=kWh
